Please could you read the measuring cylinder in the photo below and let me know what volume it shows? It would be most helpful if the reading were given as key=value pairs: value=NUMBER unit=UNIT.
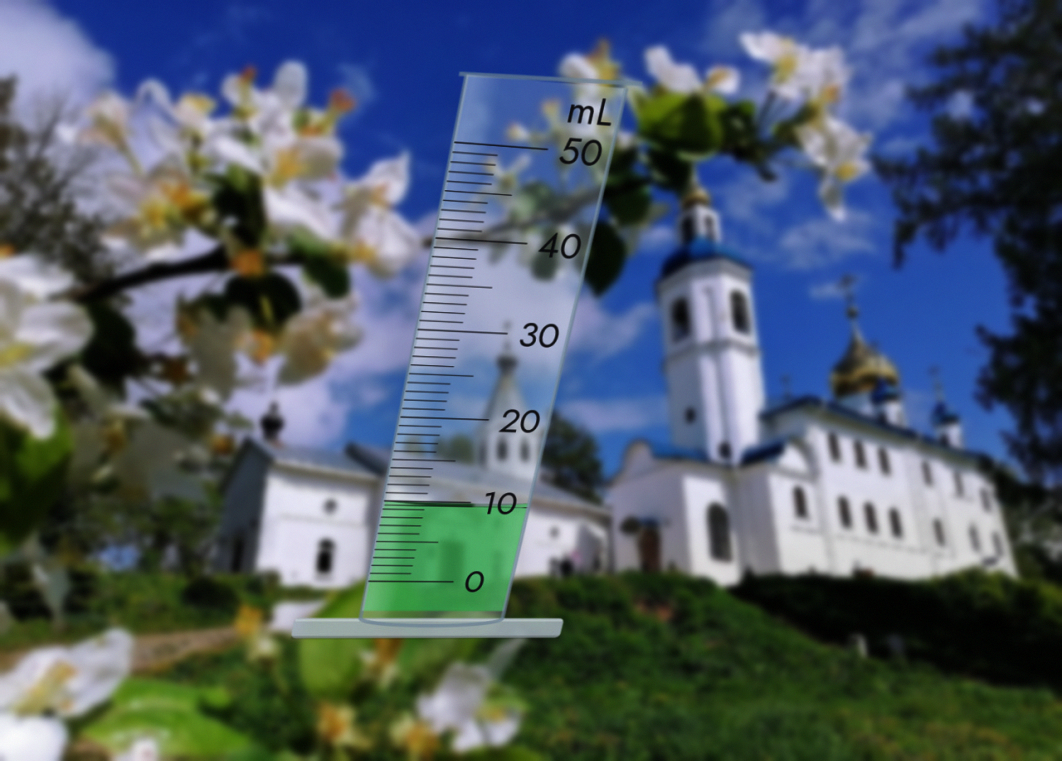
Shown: value=9.5 unit=mL
